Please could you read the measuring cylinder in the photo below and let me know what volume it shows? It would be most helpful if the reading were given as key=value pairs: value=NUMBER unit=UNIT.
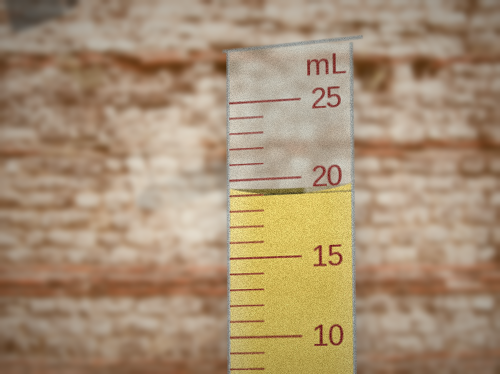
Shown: value=19 unit=mL
